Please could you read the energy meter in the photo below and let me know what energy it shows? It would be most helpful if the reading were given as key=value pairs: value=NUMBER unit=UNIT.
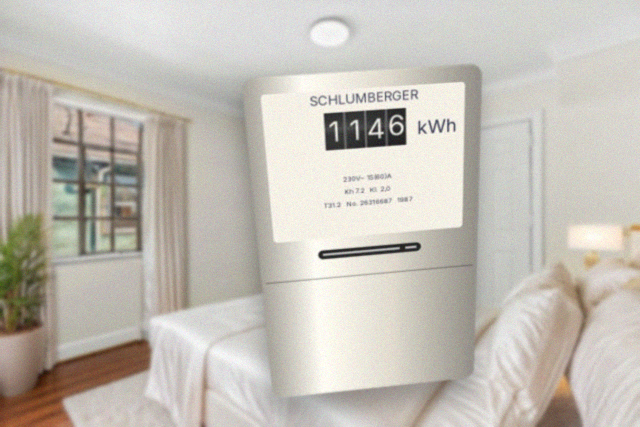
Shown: value=1146 unit=kWh
